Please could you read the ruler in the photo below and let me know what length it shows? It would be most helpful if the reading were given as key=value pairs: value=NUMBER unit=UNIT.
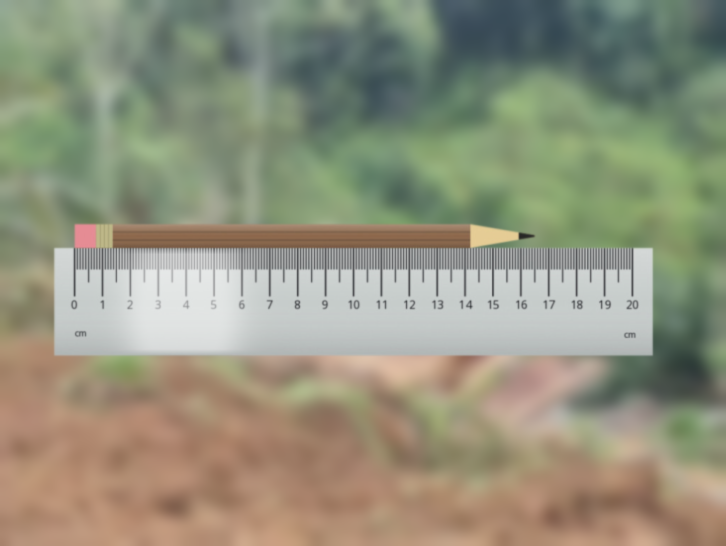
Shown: value=16.5 unit=cm
